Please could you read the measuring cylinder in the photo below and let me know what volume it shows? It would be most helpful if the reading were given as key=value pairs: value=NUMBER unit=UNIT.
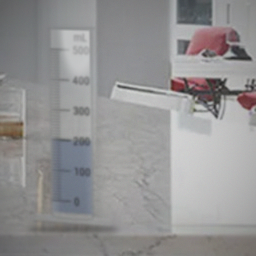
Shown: value=200 unit=mL
